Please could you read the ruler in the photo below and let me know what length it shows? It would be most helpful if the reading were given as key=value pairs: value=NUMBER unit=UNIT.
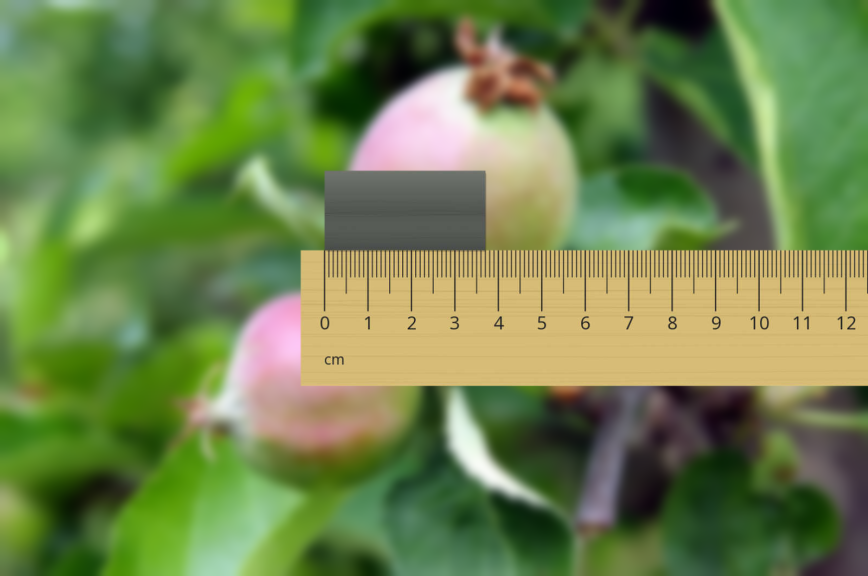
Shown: value=3.7 unit=cm
